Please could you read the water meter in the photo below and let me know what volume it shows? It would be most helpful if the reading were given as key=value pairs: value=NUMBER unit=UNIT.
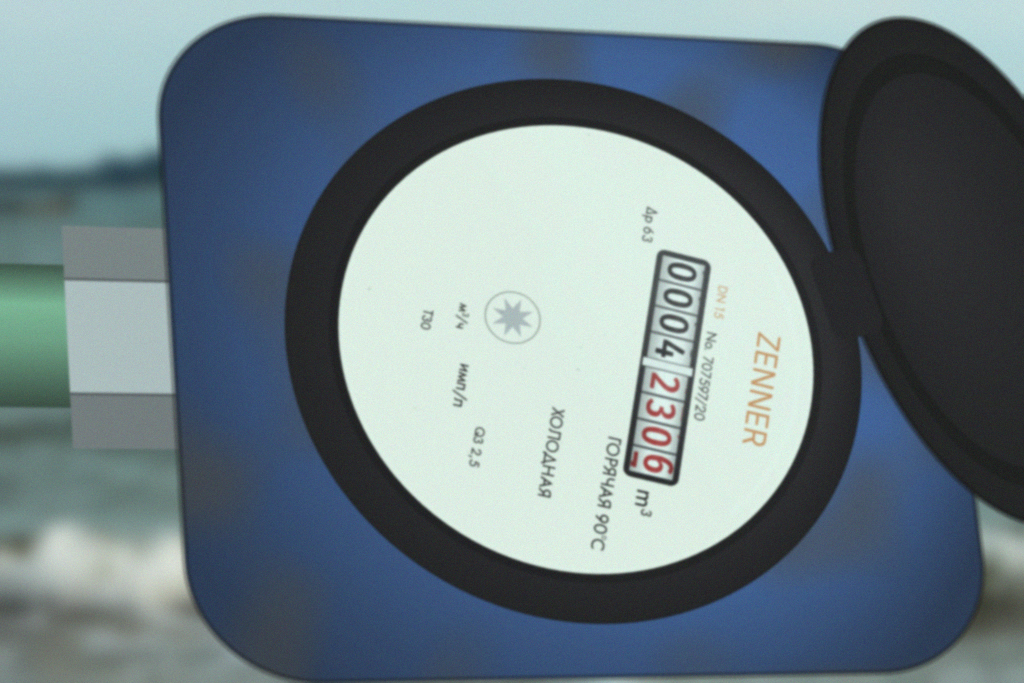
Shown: value=4.2306 unit=m³
